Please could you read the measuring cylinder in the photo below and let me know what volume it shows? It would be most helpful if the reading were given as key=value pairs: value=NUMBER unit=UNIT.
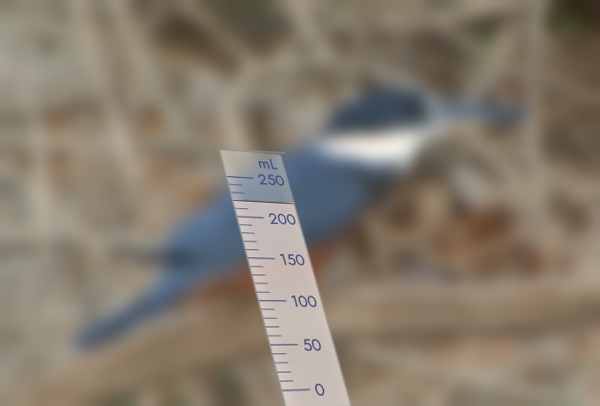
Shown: value=220 unit=mL
